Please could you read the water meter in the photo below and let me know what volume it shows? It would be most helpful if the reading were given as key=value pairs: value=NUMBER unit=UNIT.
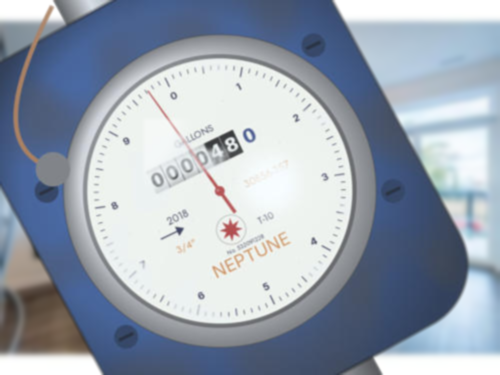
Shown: value=479.7 unit=gal
